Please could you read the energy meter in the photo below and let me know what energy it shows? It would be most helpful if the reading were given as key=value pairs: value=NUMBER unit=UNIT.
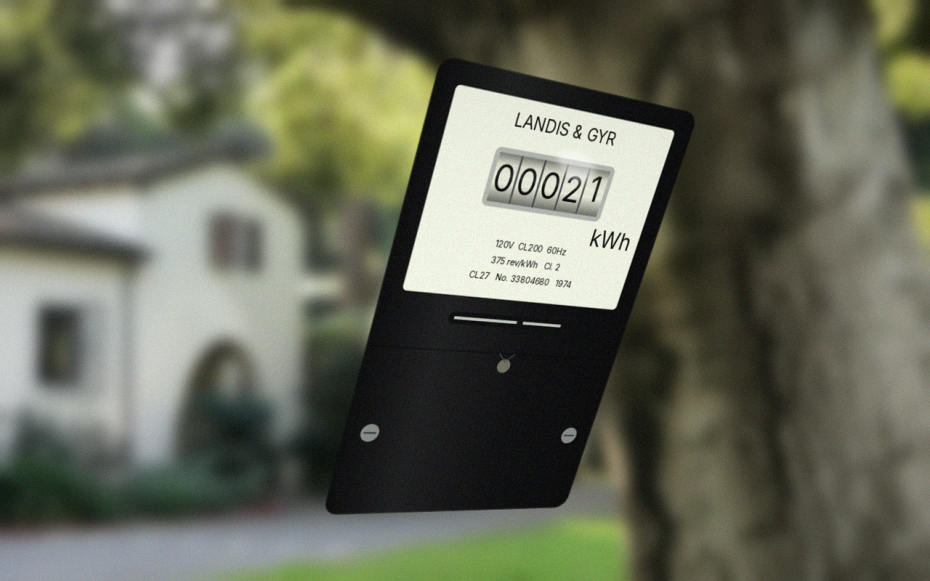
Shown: value=21 unit=kWh
